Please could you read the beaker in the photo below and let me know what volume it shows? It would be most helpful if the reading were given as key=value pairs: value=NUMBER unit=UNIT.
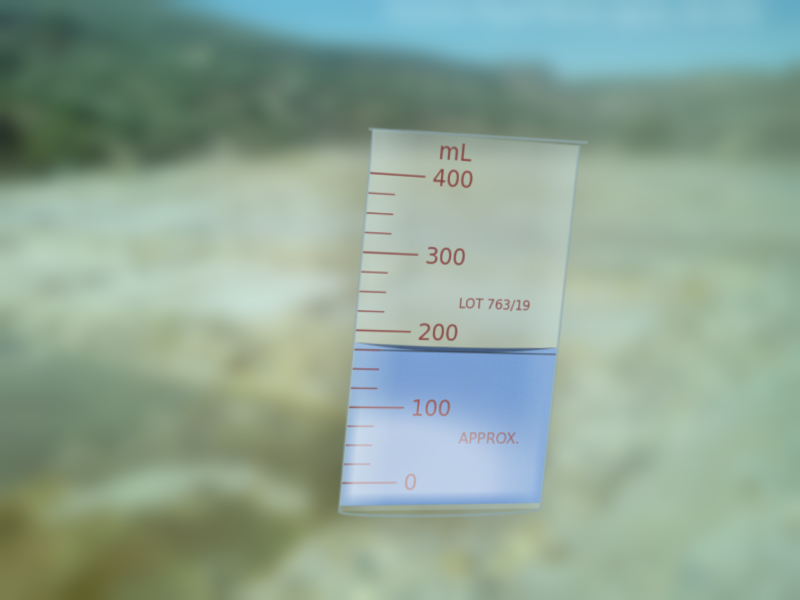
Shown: value=175 unit=mL
